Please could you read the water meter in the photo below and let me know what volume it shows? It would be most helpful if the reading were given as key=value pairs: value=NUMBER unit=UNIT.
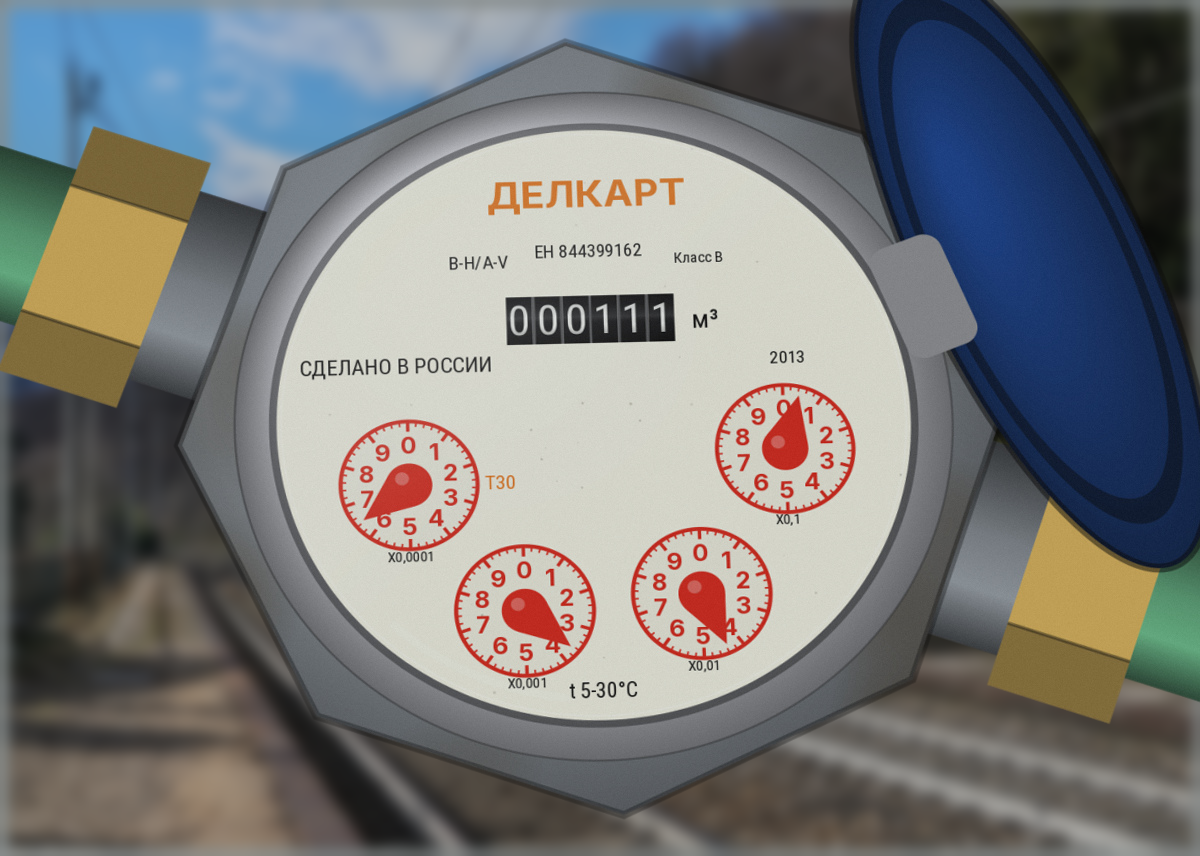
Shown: value=111.0436 unit=m³
